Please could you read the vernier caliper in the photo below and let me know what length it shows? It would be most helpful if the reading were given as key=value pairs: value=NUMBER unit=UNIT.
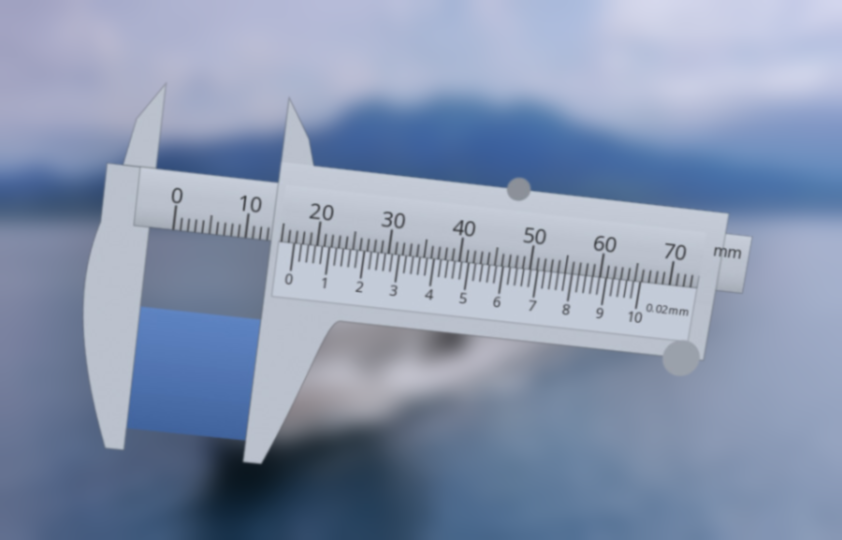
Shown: value=16.8 unit=mm
